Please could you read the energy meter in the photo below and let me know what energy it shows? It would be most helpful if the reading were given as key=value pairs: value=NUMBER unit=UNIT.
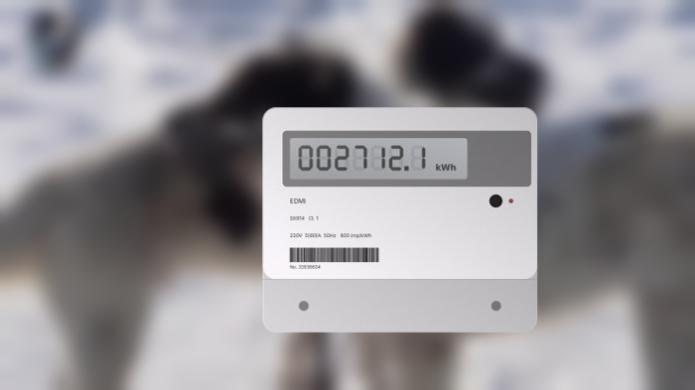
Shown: value=2712.1 unit=kWh
